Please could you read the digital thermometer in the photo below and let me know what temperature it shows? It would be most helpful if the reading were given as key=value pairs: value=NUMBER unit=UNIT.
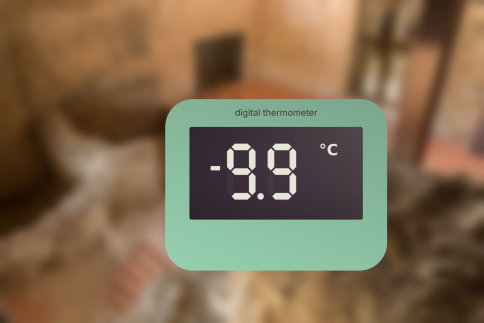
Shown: value=-9.9 unit=°C
